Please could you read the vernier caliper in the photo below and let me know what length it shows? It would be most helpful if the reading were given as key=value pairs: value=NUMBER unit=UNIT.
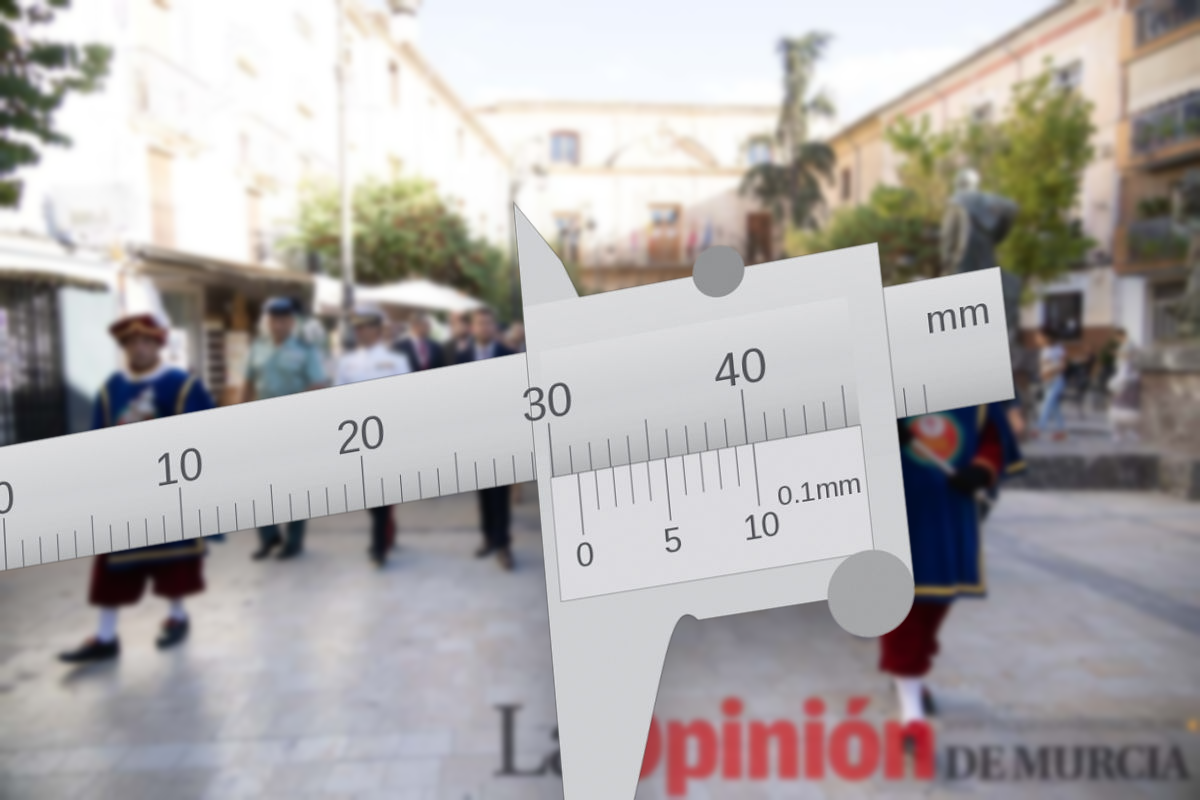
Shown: value=31.3 unit=mm
